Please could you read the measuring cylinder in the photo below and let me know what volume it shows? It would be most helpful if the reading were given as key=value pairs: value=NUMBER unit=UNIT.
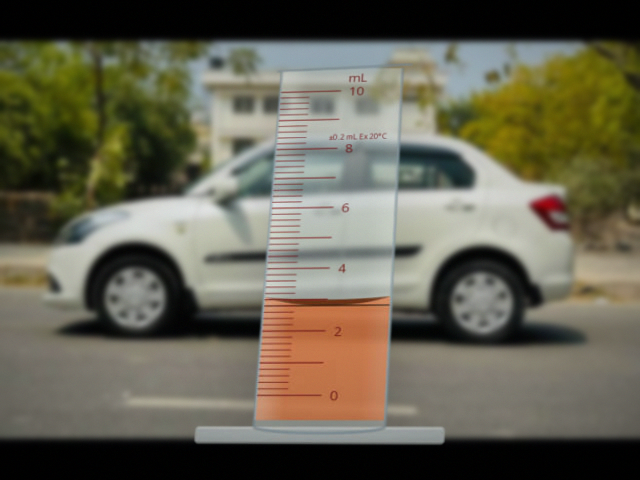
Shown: value=2.8 unit=mL
